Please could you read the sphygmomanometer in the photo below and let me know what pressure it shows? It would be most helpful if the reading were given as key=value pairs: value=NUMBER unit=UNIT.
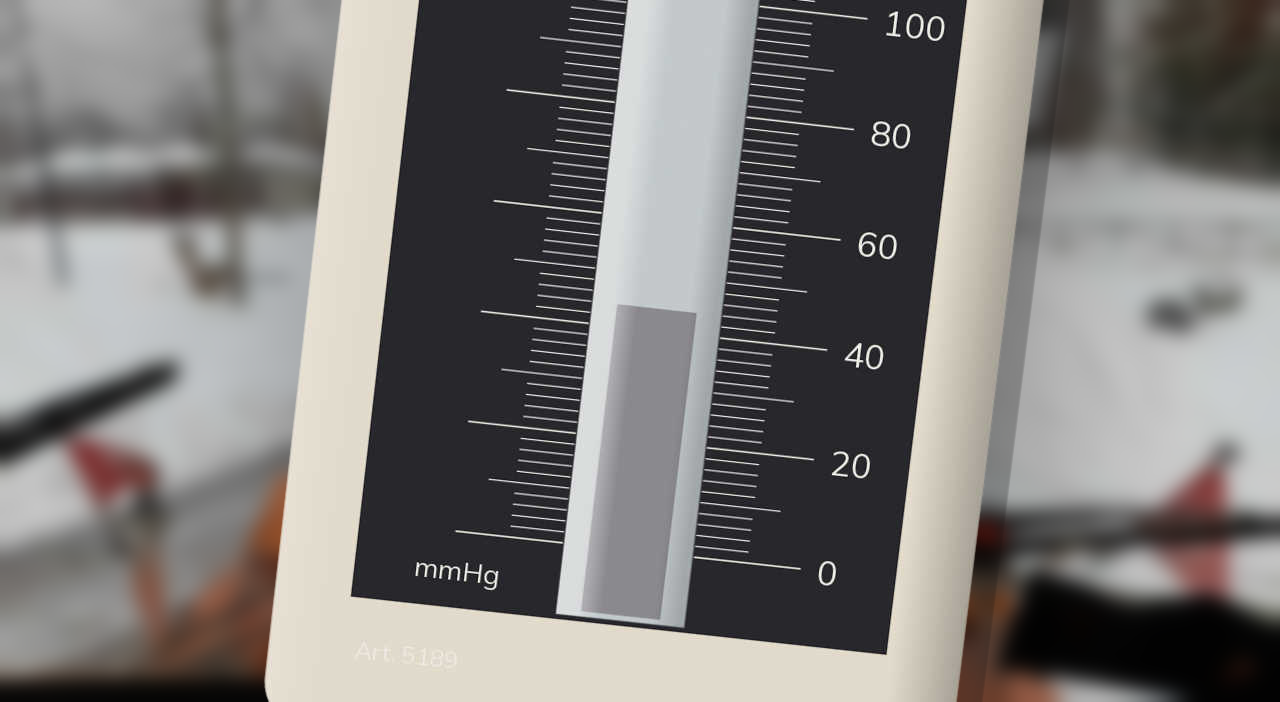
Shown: value=44 unit=mmHg
